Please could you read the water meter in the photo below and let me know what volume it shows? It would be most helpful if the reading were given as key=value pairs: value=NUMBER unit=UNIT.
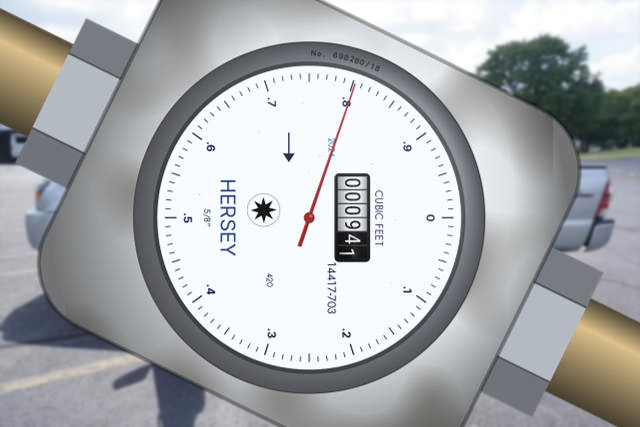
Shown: value=940.80 unit=ft³
